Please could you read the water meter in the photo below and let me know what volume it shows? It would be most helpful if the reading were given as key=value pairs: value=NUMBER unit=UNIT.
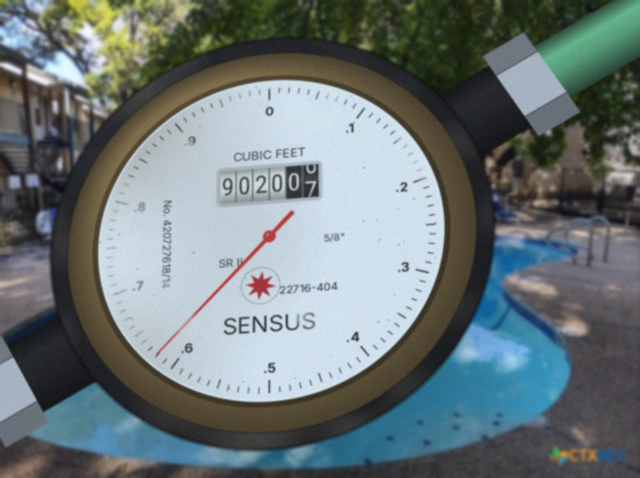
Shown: value=902006.62 unit=ft³
